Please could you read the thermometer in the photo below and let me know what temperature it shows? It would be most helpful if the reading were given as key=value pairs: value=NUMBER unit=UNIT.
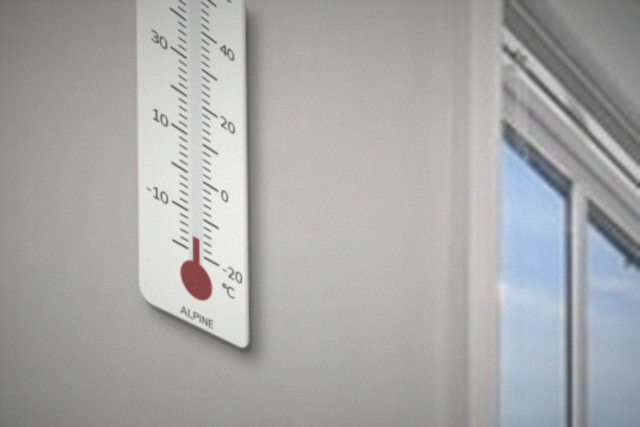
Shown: value=-16 unit=°C
